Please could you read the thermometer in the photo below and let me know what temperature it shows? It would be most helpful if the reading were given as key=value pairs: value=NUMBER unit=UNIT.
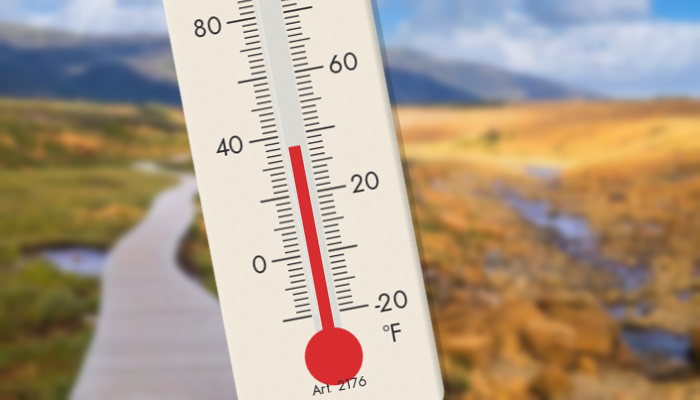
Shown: value=36 unit=°F
